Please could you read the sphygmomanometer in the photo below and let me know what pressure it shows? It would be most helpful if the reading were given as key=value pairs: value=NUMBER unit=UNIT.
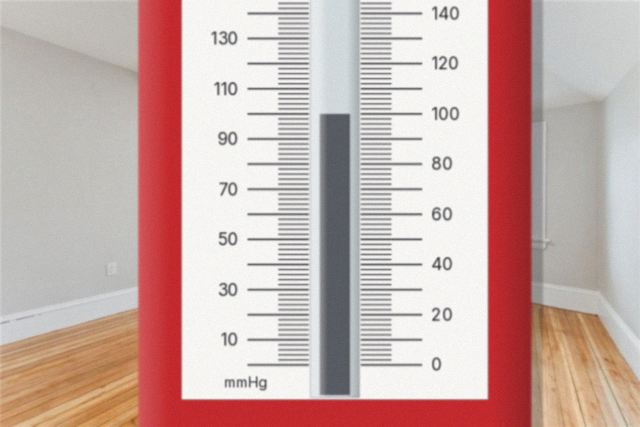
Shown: value=100 unit=mmHg
